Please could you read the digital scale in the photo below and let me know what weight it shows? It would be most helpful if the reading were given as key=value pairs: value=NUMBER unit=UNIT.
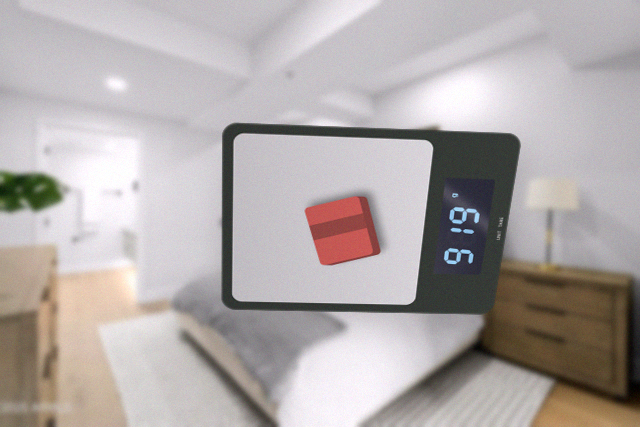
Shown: value=919 unit=g
